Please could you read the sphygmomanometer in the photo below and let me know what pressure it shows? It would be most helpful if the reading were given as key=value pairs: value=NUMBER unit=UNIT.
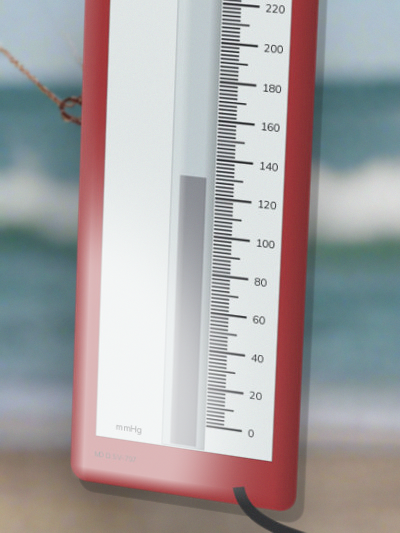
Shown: value=130 unit=mmHg
